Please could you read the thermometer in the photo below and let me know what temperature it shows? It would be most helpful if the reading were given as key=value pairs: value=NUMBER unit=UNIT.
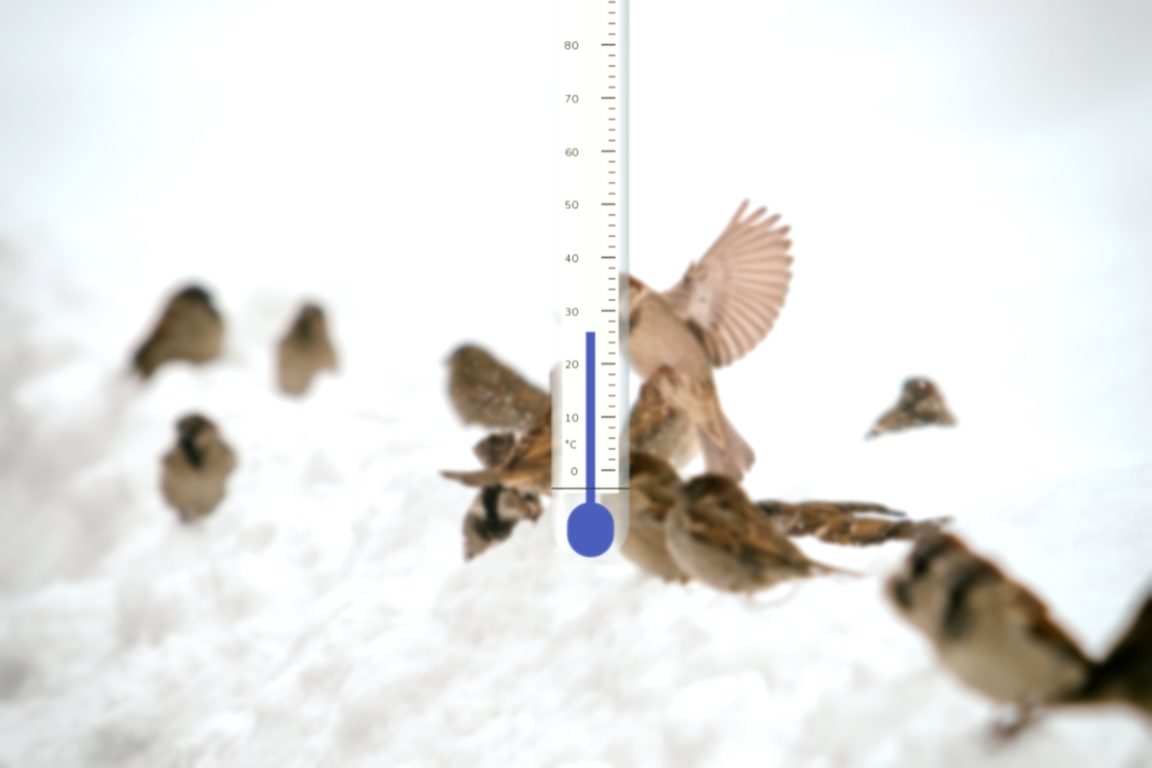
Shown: value=26 unit=°C
